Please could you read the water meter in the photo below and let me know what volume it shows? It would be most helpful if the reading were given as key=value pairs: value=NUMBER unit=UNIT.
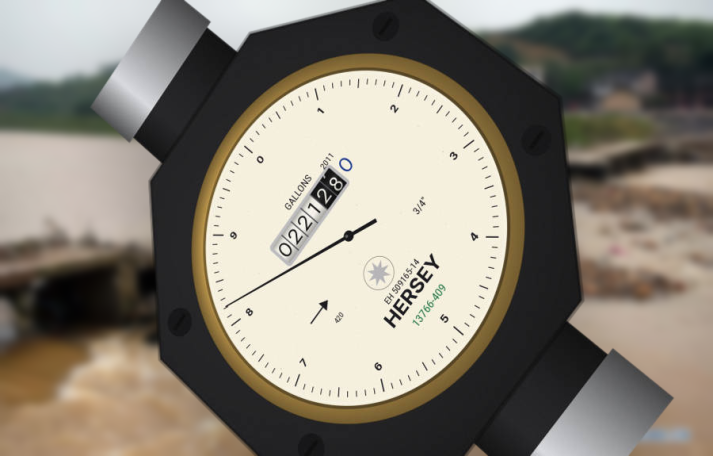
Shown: value=221278.2 unit=gal
